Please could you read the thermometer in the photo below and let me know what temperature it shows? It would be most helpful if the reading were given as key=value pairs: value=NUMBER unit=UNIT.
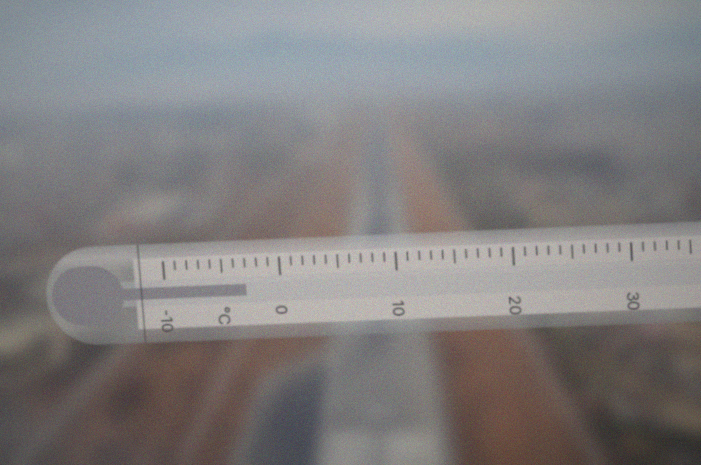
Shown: value=-3 unit=°C
